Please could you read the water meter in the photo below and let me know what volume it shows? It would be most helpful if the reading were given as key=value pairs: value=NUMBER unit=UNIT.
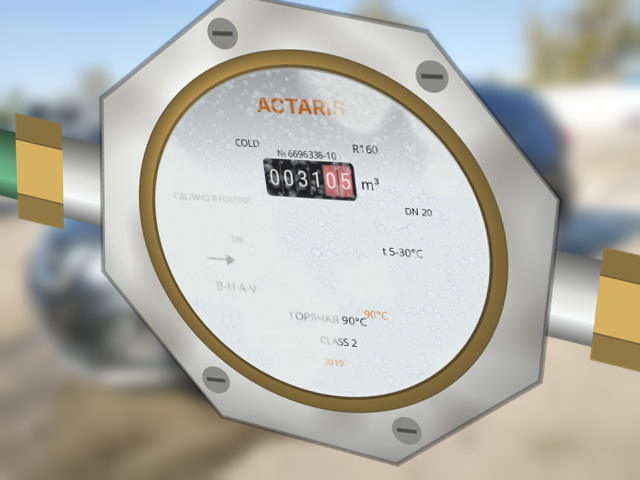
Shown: value=31.05 unit=m³
